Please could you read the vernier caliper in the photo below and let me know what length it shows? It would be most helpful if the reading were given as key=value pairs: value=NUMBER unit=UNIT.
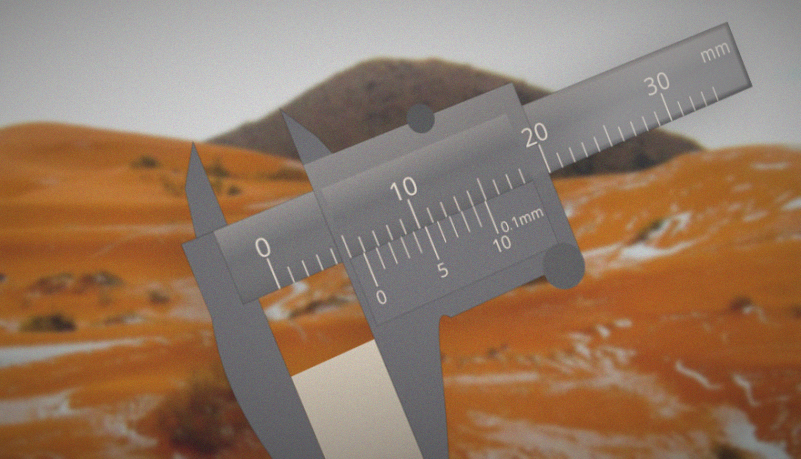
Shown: value=5.9 unit=mm
